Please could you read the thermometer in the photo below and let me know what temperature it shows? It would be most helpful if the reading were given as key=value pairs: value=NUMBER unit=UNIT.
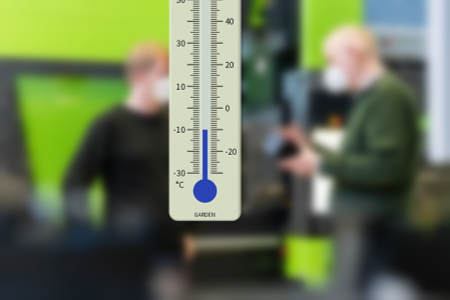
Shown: value=-10 unit=°C
